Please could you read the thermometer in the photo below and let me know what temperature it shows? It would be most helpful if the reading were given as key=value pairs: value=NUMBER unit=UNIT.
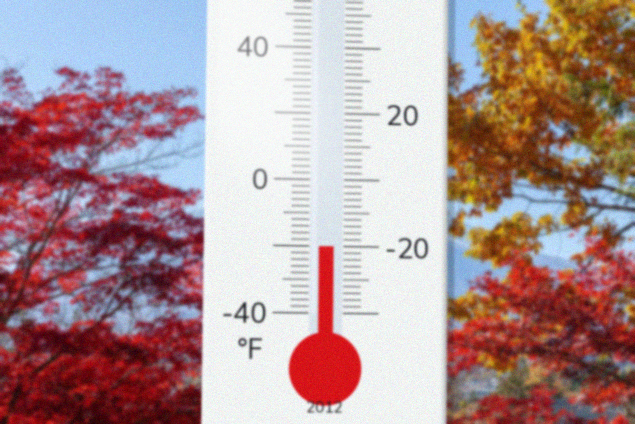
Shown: value=-20 unit=°F
